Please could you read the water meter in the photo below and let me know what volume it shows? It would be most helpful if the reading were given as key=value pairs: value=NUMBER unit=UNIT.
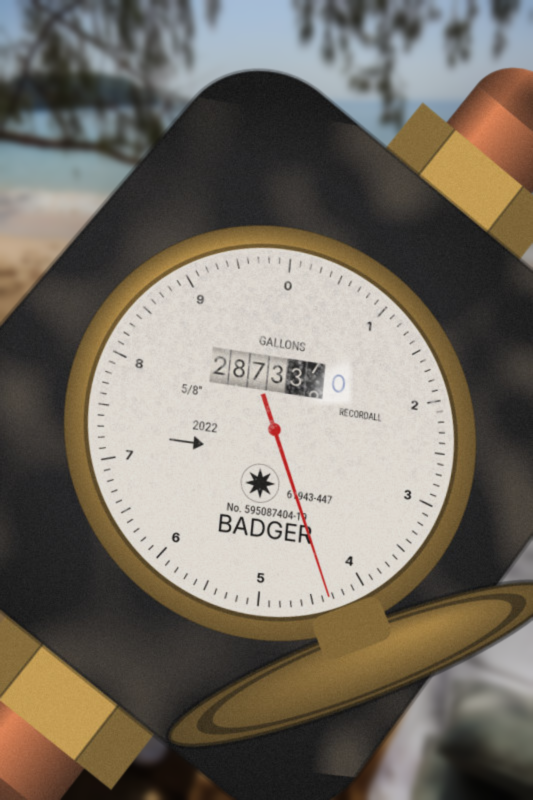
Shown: value=2873374.3 unit=gal
